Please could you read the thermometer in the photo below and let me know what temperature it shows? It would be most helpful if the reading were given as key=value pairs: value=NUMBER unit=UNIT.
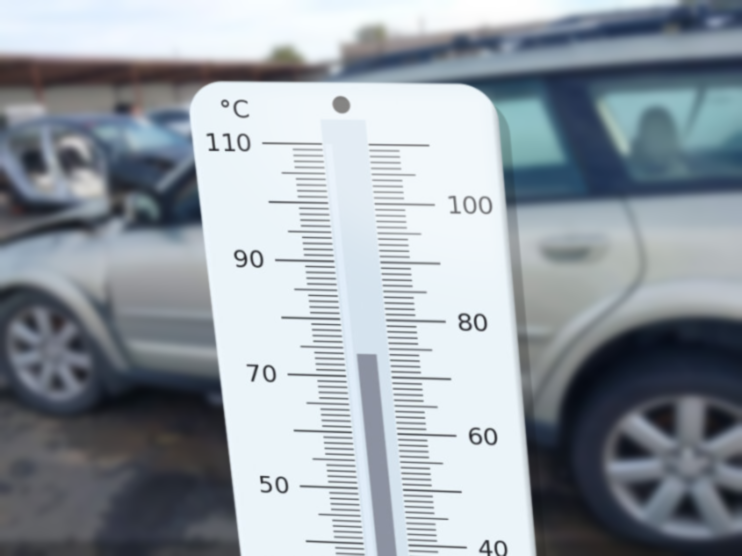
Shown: value=74 unit=°C
